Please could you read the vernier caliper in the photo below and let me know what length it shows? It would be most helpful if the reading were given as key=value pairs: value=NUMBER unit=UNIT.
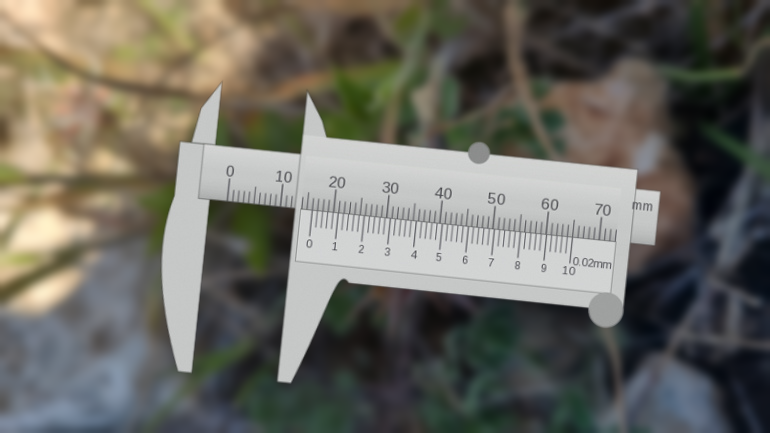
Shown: value=16.0 unit=mm
